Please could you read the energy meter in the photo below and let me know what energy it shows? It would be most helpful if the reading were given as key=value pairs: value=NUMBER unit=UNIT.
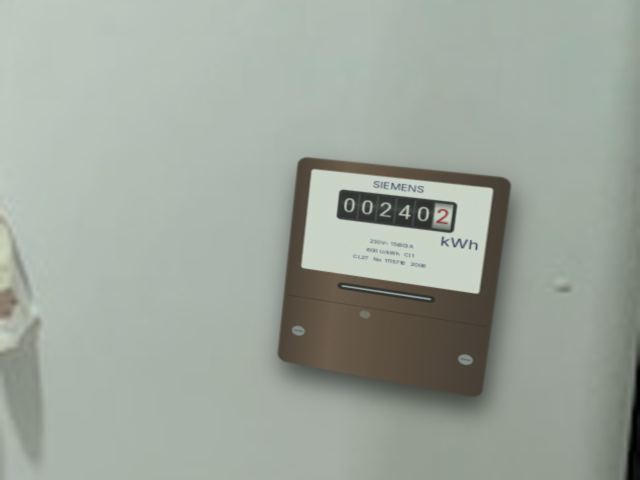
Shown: value=240.2 unit=kWh
